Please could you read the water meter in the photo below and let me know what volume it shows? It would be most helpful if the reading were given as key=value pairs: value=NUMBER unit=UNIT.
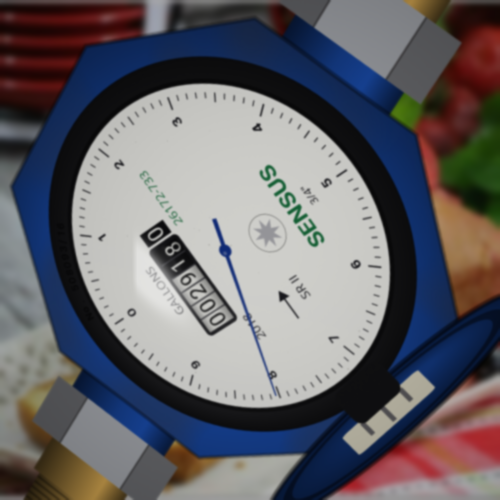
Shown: value=29178.0 unit=gal
